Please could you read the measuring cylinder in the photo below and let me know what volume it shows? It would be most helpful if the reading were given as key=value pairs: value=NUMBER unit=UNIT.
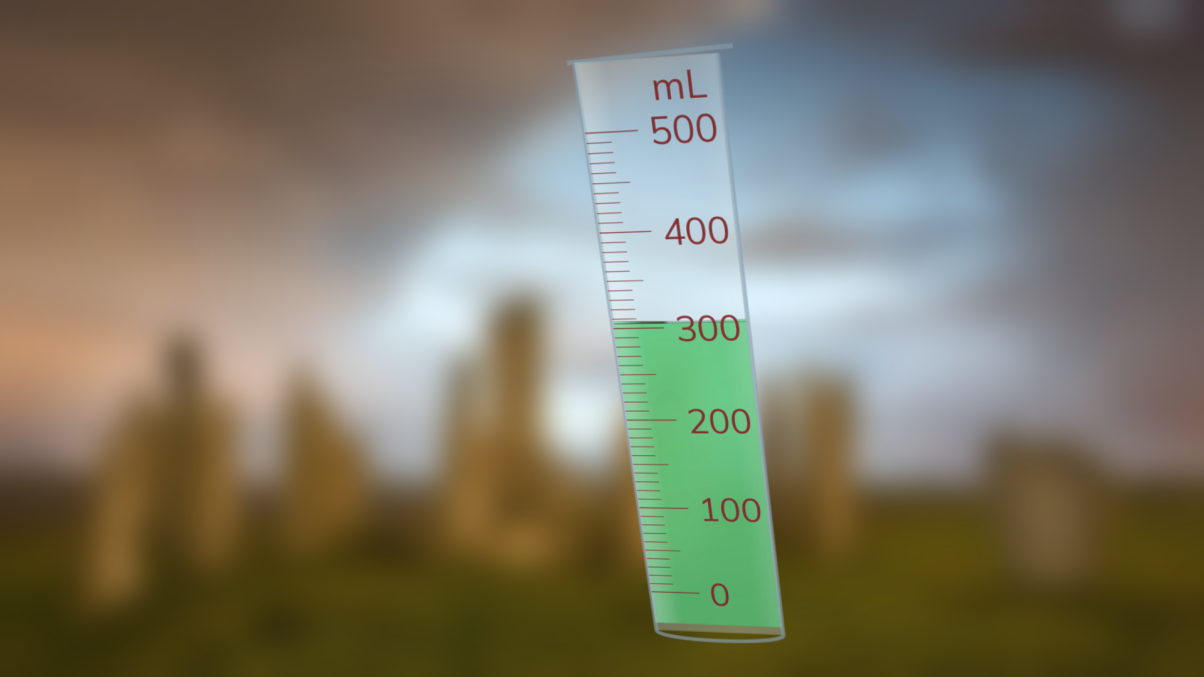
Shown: value=305 unit=mL
